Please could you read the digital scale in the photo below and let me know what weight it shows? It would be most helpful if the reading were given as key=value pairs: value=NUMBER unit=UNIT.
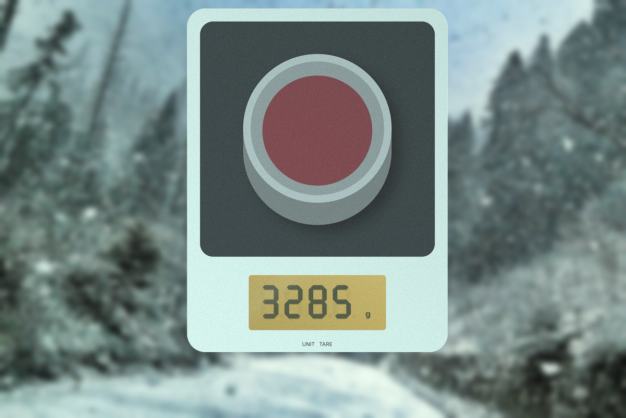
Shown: value=3285 unit=g
